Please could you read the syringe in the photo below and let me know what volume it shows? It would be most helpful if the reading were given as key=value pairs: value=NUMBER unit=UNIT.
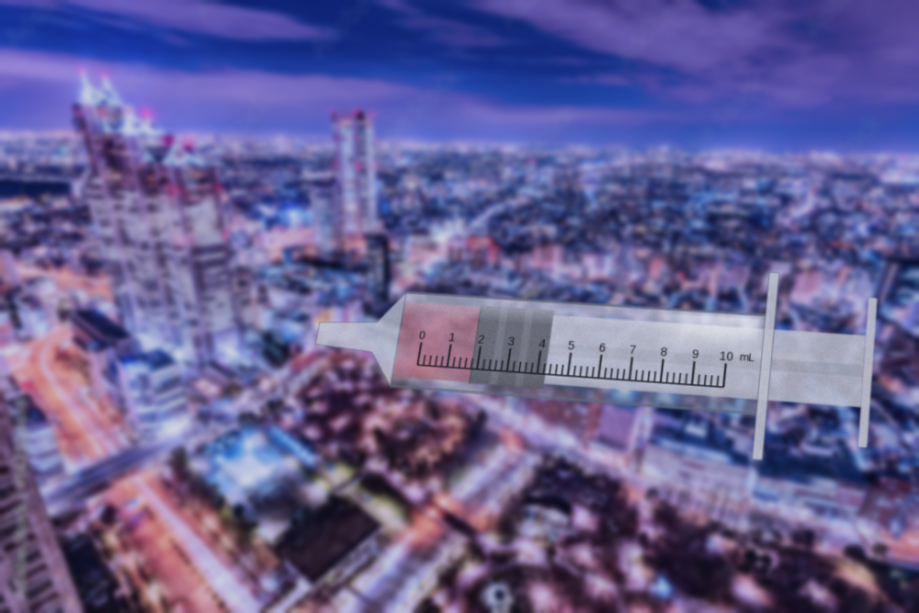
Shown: value=1.8 unit=mL
